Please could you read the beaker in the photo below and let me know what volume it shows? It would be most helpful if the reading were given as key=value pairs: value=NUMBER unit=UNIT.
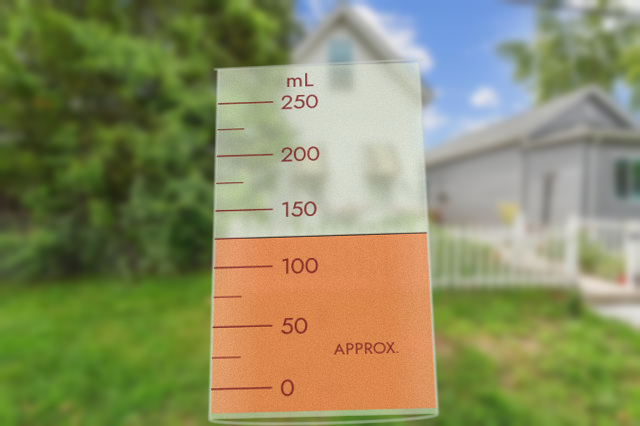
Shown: value=125 unit=mL
